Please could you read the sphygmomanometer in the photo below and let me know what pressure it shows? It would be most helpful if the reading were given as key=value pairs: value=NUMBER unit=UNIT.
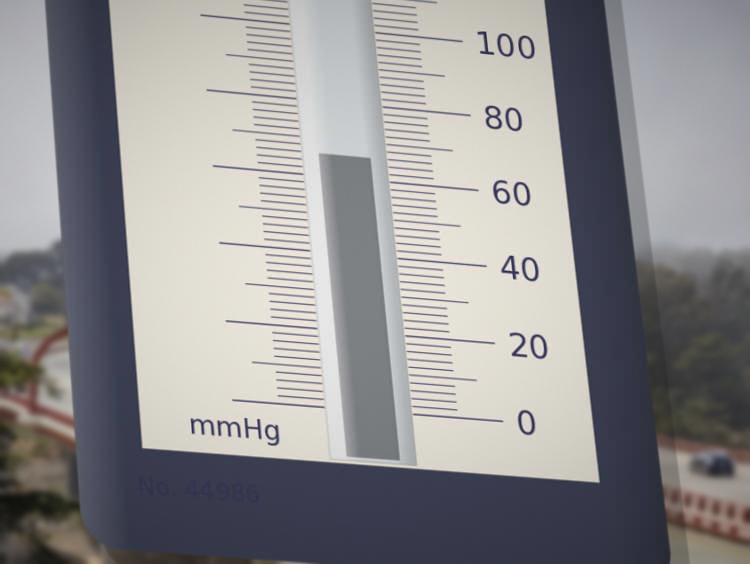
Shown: value=66 unit=mmHg
